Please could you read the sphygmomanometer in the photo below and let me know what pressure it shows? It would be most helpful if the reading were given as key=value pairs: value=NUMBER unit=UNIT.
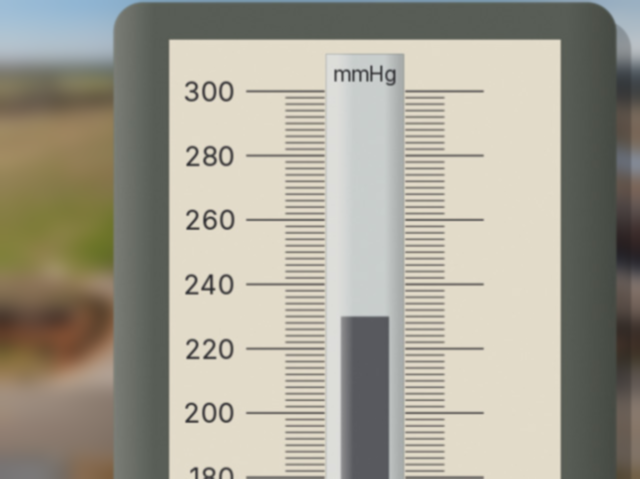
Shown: value=230 unit=mmHg
